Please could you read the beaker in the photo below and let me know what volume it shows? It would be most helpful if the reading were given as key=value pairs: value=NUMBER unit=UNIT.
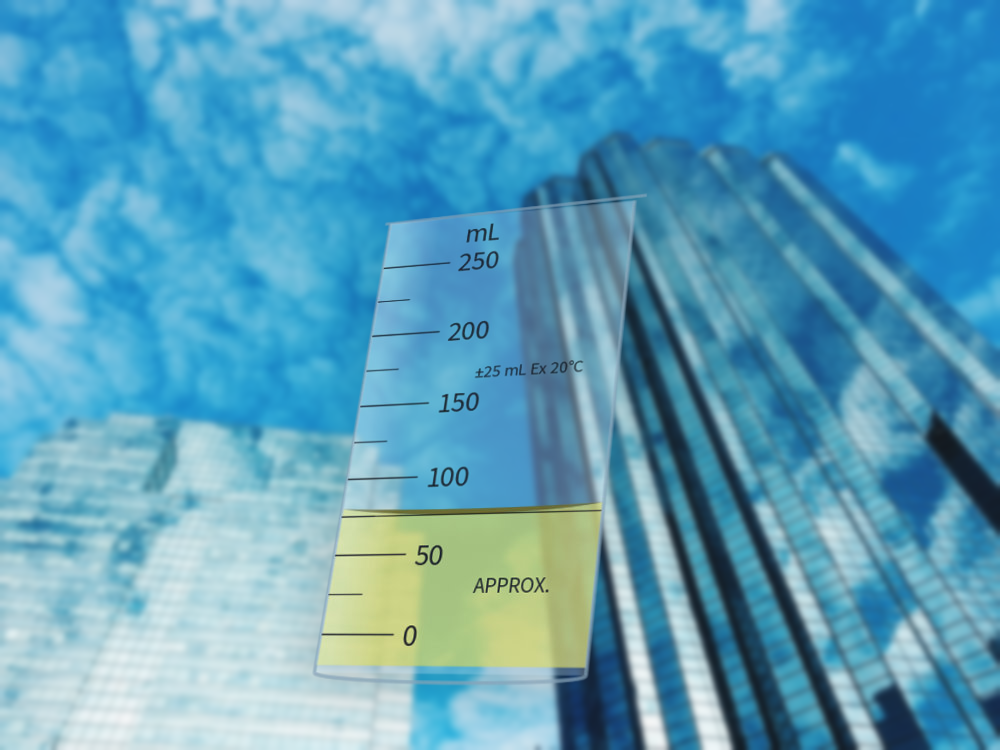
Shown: value=75 unit=mL
